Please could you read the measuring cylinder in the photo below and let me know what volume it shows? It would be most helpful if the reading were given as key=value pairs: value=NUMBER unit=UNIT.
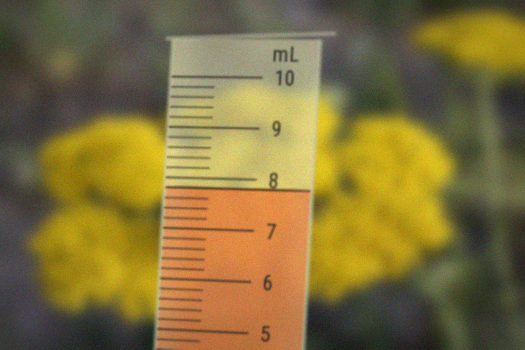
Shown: value=7.8 unit=mL
